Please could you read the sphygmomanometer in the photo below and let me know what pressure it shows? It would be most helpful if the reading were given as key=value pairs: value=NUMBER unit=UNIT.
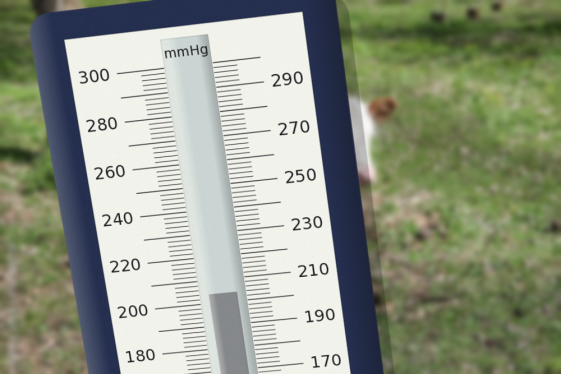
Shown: value=204 unit=mmHg
